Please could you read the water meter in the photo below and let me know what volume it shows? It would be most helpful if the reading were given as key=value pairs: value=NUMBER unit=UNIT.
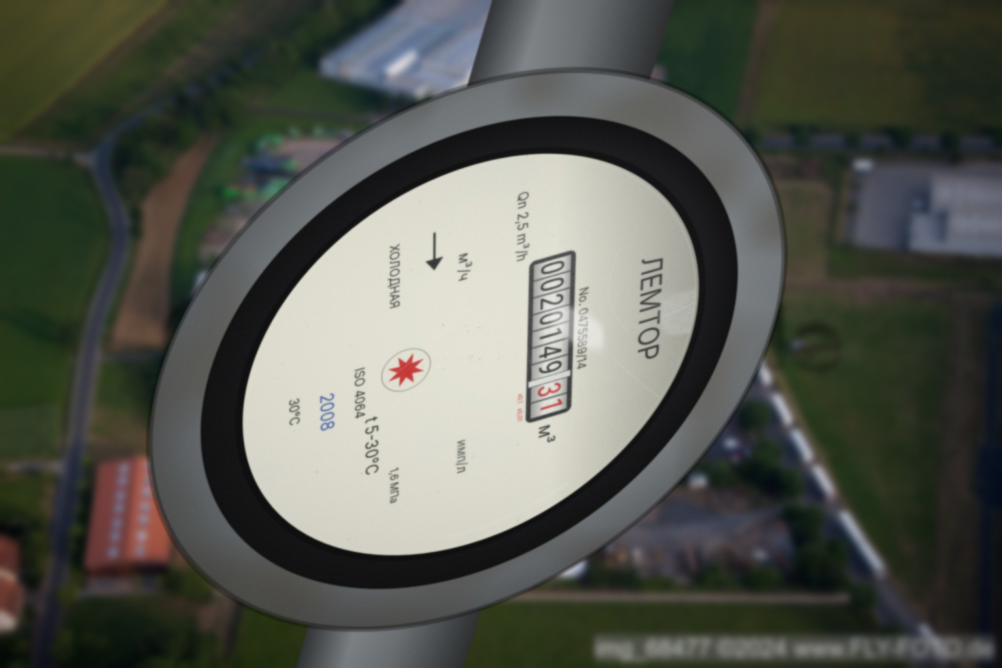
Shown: value=20149.31 unit=m³
